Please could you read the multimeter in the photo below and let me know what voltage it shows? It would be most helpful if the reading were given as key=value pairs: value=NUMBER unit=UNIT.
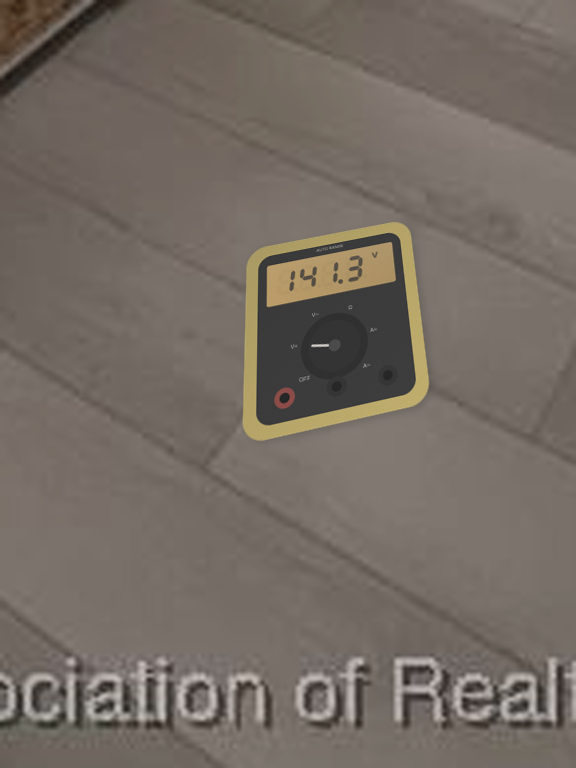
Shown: value=141.3 unit=V
